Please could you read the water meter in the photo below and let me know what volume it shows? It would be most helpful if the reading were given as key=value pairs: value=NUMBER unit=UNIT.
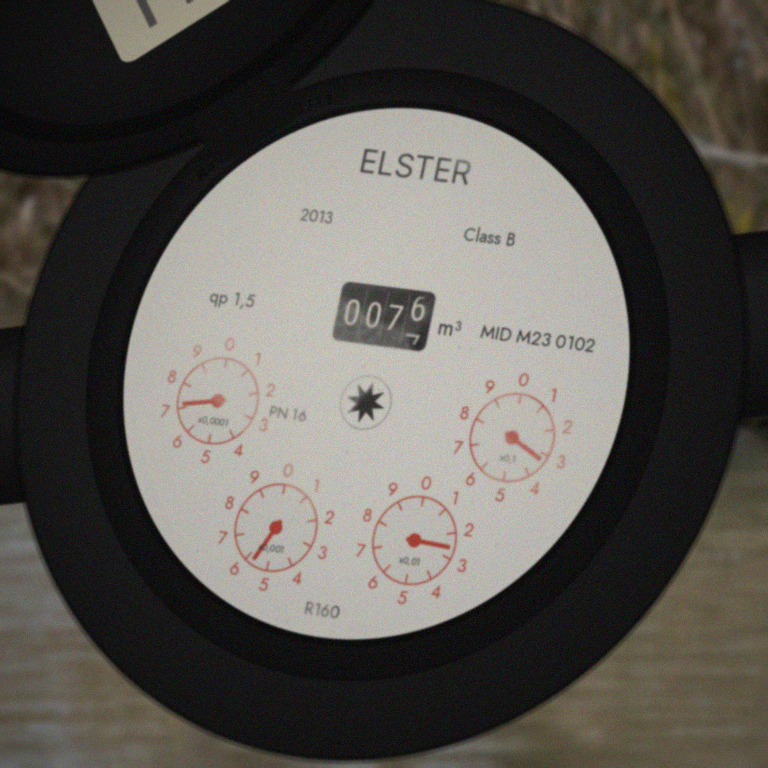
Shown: value=76.3257 unit=m³
